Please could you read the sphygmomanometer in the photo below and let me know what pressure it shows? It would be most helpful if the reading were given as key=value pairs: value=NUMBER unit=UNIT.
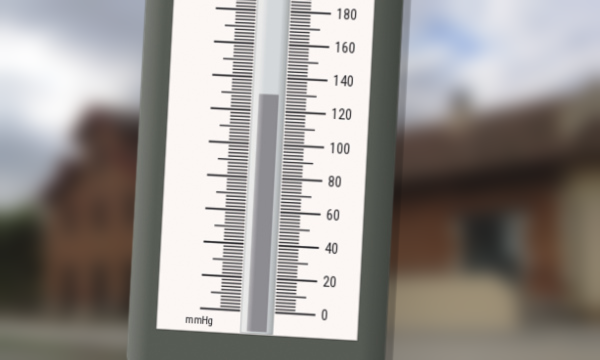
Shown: value=130 unit=mmHg
